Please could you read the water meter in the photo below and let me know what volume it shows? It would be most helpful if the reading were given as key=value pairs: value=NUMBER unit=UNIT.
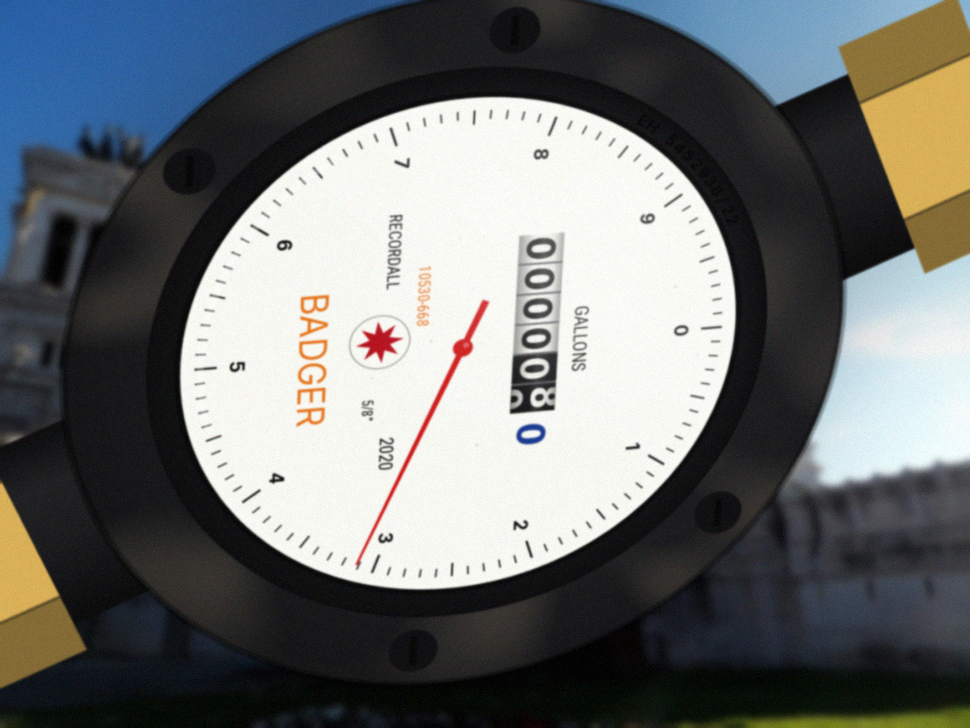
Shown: value=83.1 unit=gal
